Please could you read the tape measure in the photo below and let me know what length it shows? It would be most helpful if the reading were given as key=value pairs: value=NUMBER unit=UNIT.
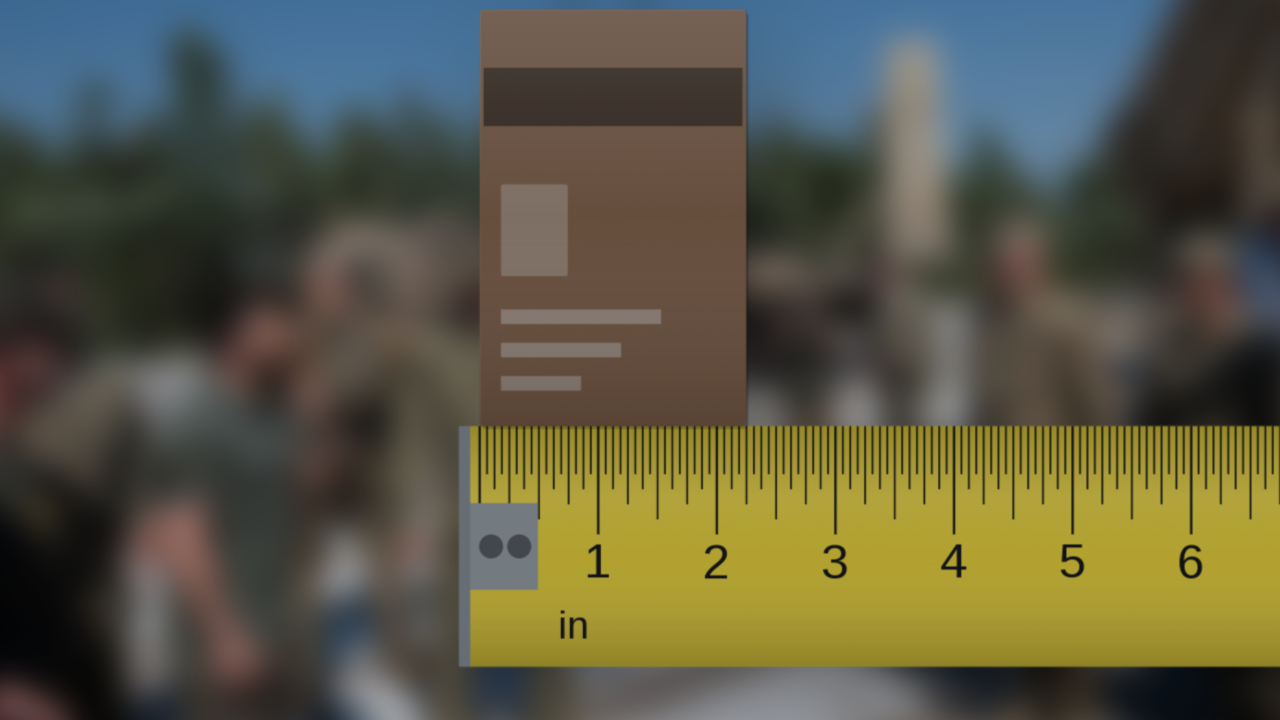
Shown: value=2.25 unit=in
